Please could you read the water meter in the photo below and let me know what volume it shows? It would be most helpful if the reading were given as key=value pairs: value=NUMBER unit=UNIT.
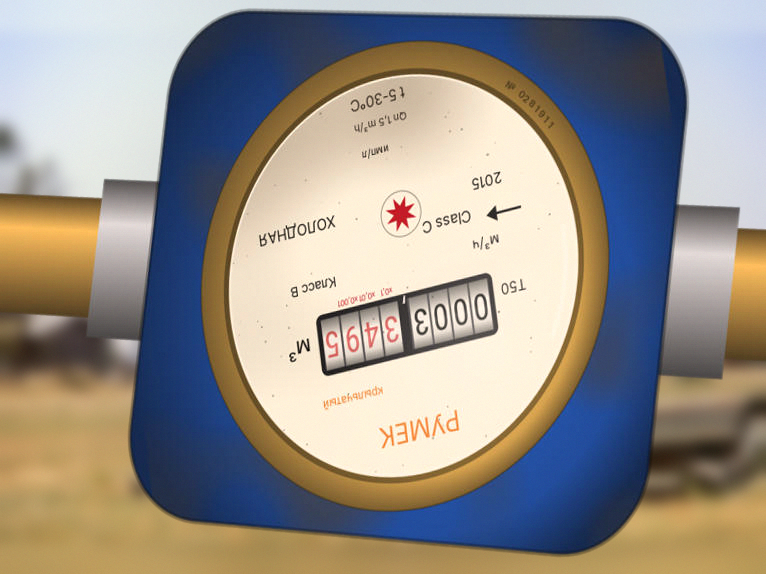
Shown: value=3.3495 unit=m³
